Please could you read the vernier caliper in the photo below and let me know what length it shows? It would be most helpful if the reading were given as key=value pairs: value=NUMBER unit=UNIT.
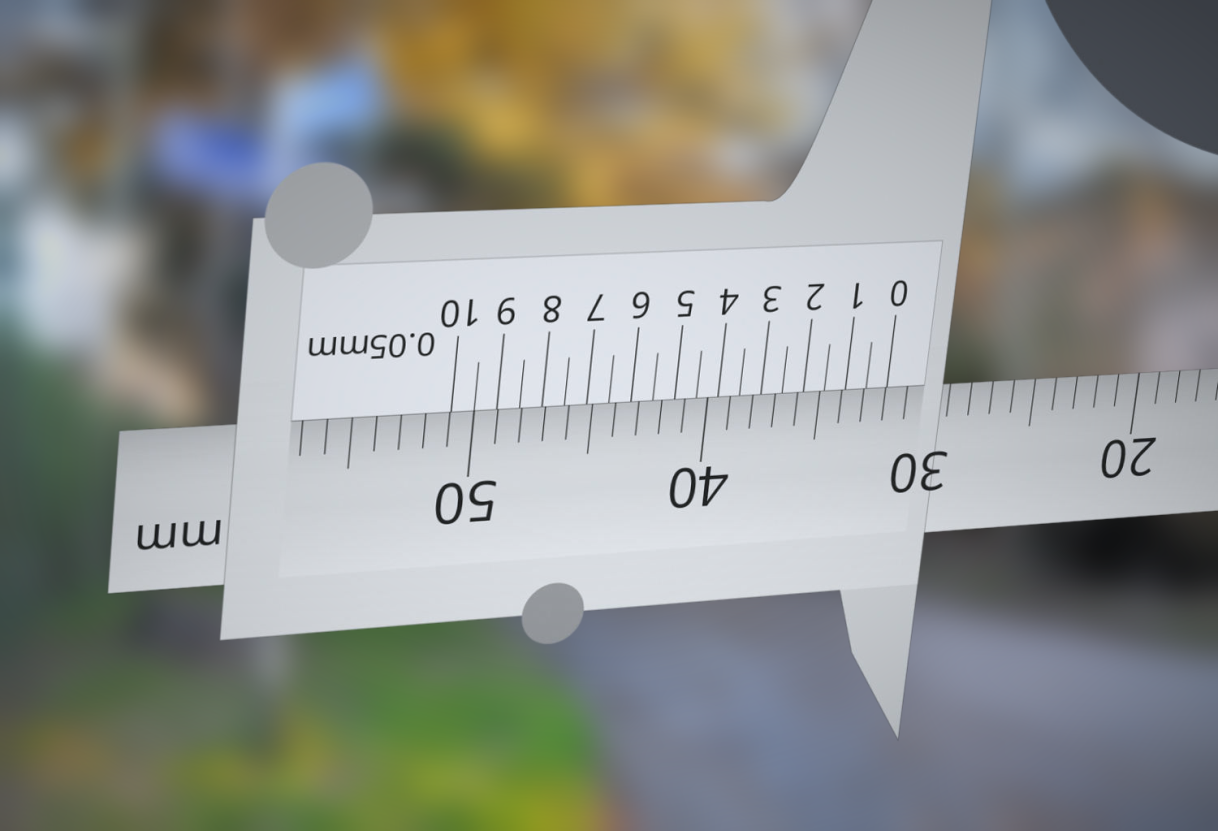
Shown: value=31.95 unit=mm
